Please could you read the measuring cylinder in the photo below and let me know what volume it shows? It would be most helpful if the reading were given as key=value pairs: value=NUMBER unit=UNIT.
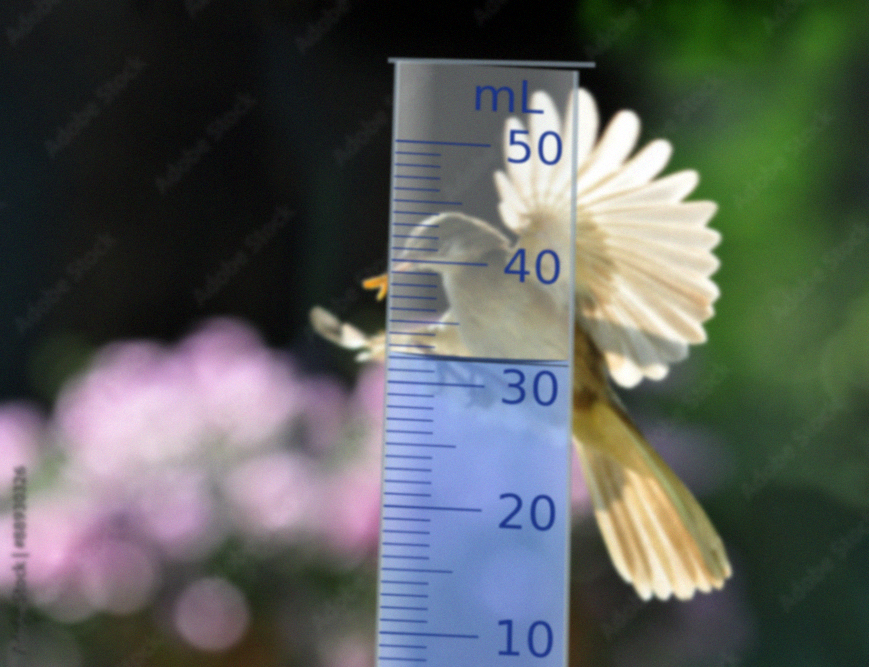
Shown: value=32 unit=mL
